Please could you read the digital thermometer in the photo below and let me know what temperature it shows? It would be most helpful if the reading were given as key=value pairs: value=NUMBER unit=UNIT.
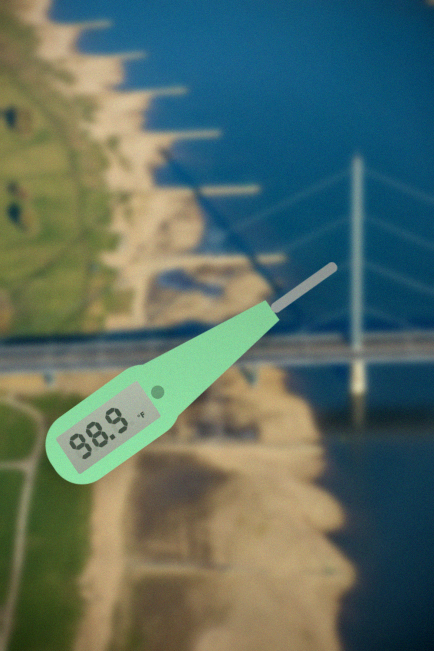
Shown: value=98.9 unit=°F
